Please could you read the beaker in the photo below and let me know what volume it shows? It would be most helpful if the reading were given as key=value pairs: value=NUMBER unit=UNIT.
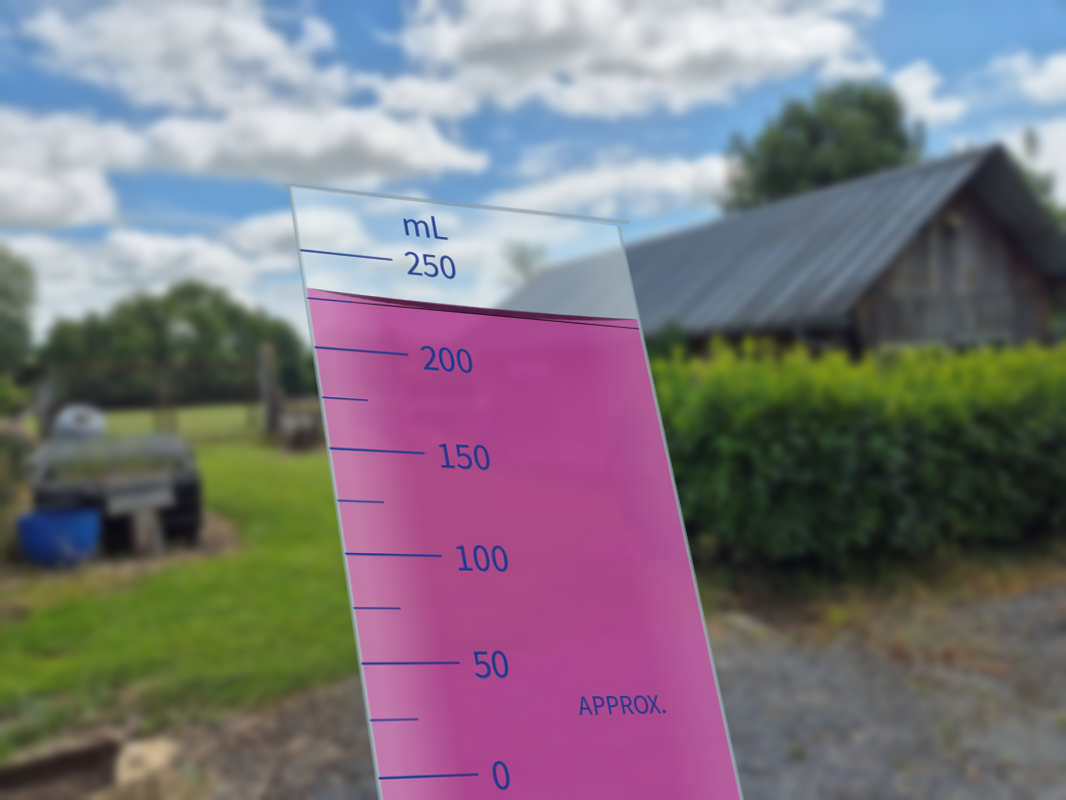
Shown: value=225 unit=mL
